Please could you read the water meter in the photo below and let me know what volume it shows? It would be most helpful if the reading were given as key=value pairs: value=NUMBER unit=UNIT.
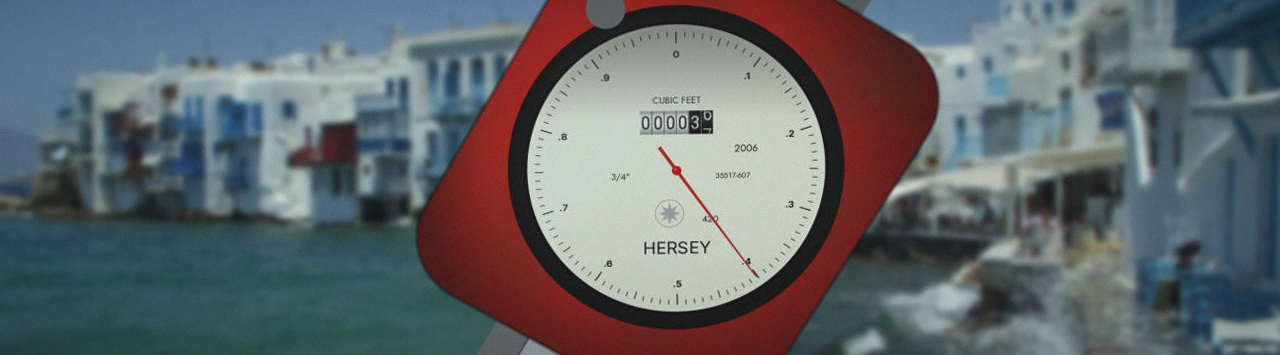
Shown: value=36.40 unit=ft³
